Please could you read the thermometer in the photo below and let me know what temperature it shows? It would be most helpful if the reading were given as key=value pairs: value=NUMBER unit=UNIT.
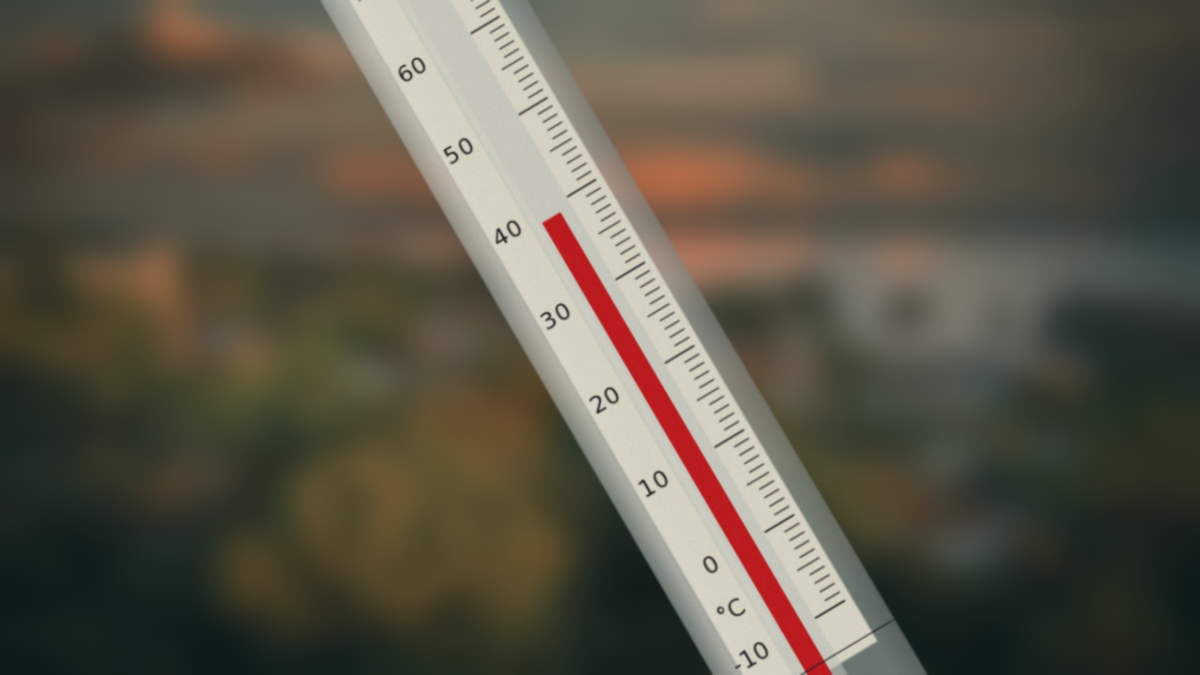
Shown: value=39 unit=°C
